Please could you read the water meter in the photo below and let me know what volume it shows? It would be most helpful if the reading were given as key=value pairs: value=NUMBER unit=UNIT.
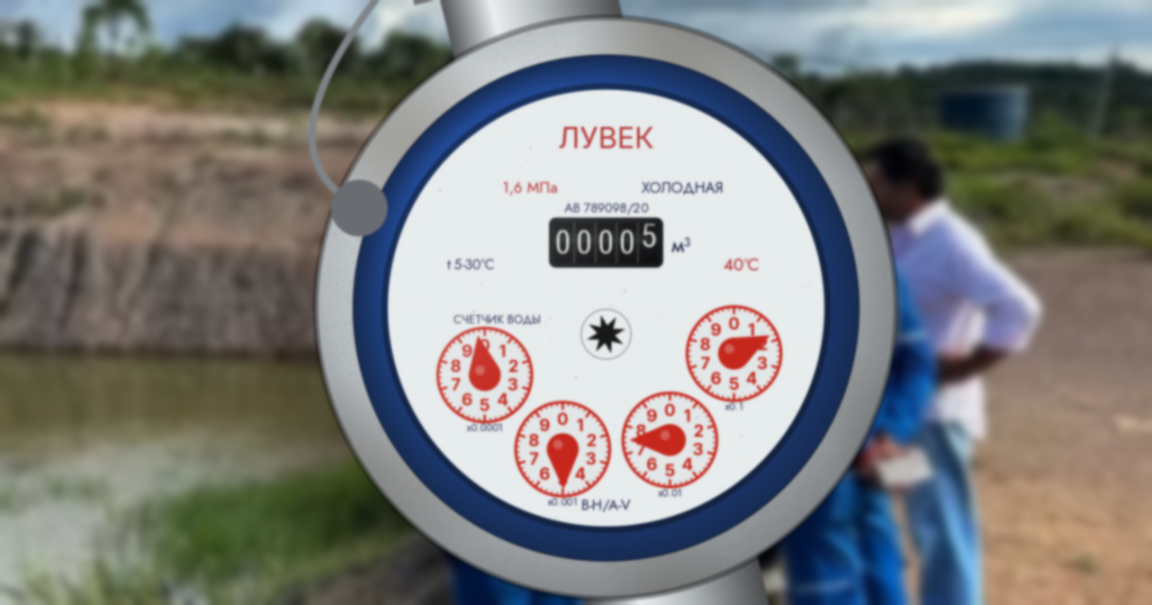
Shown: value=5.1749 unit=m³
